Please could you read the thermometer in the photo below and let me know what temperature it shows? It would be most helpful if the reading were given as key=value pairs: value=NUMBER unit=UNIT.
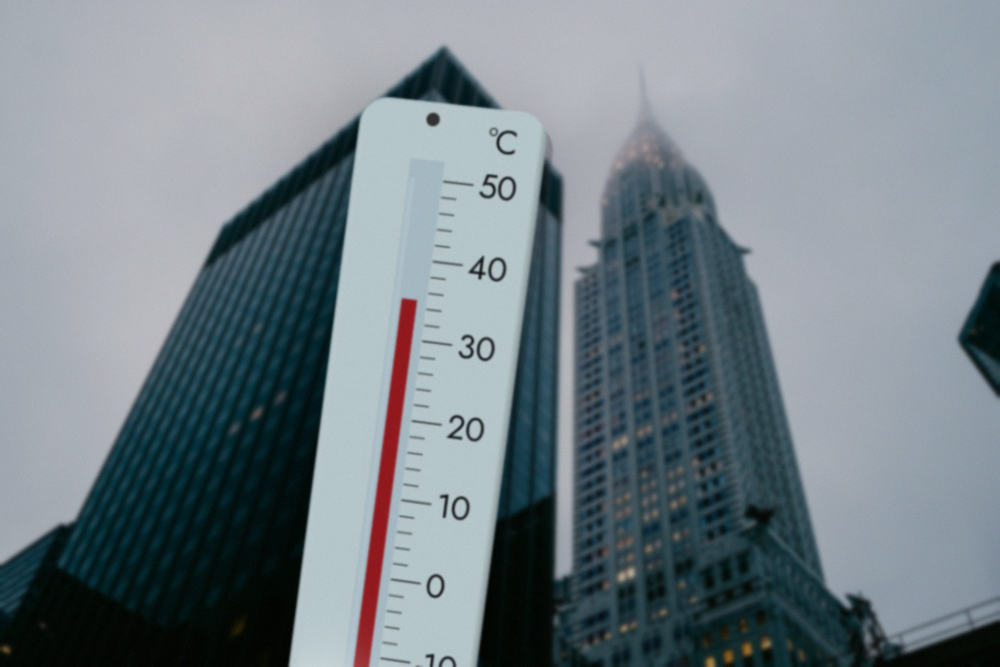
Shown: value=35 unit=°C
